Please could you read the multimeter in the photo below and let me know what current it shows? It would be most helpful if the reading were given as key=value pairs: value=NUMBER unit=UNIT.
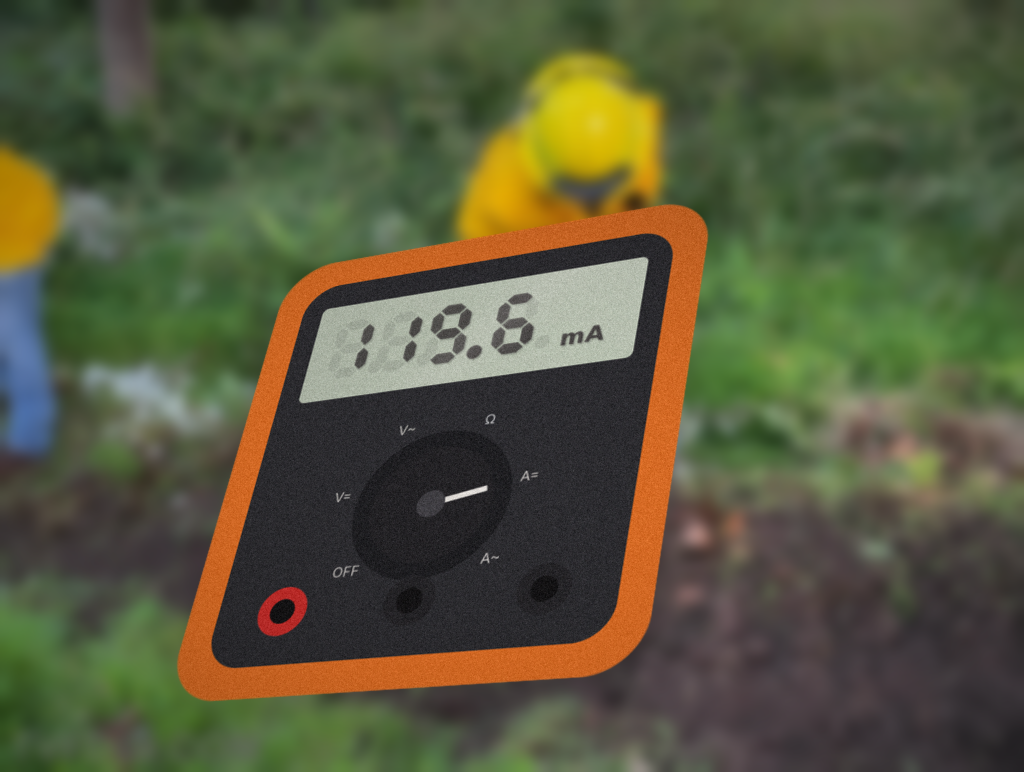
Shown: value=119.6 unit=mA
